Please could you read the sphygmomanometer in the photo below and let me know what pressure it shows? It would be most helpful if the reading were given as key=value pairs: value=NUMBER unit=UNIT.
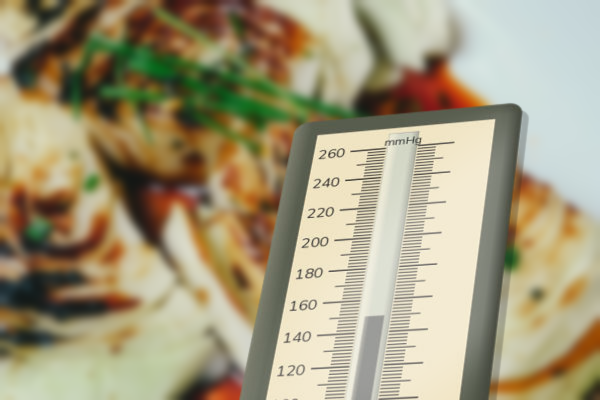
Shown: value=150 unit=mmHg
